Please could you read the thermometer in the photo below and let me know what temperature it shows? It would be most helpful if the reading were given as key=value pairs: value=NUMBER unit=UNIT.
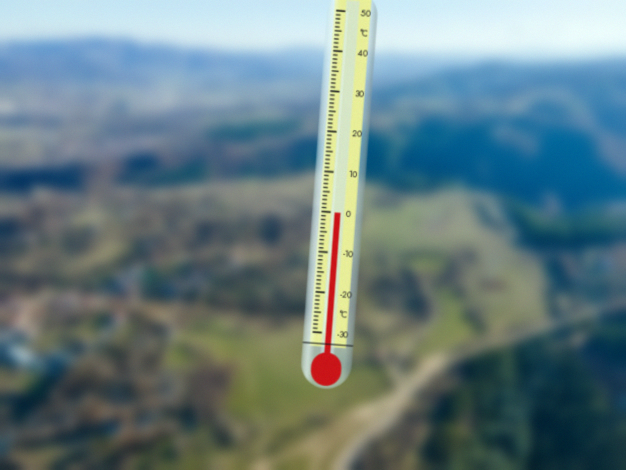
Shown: value=0 unit=°C
